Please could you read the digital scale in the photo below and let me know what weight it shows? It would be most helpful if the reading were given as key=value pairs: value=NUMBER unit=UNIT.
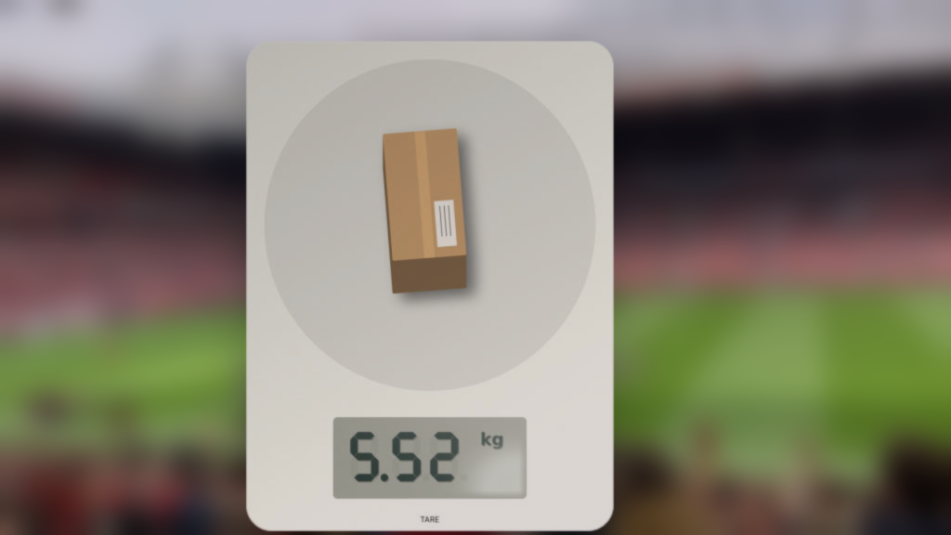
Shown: value=5.52 unit=kg
